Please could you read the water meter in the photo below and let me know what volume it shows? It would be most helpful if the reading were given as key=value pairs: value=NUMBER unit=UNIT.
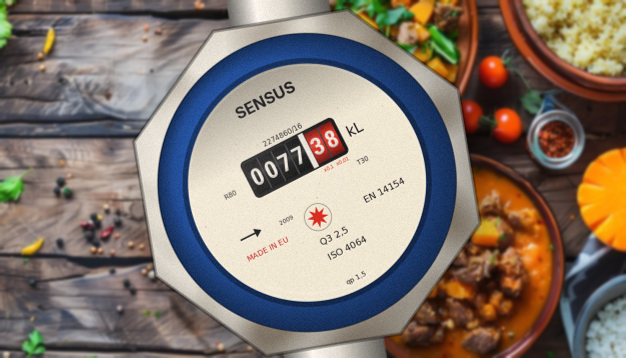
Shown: value=77.38 unit=kL
